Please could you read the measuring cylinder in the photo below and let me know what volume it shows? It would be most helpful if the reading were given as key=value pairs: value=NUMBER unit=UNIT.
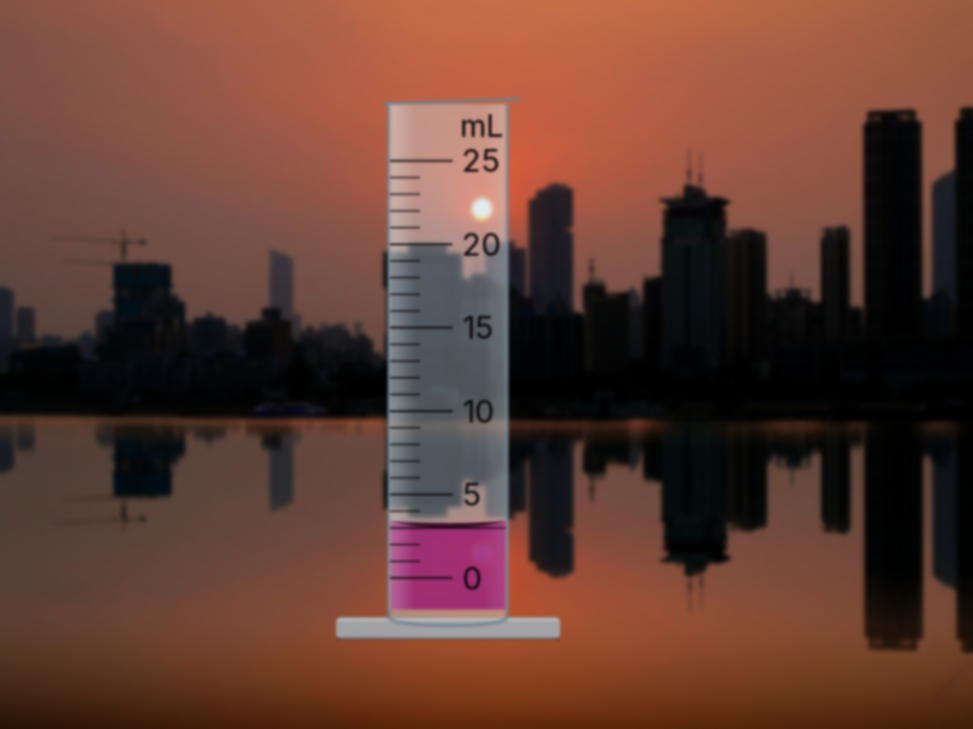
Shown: value=3 unit=mL
